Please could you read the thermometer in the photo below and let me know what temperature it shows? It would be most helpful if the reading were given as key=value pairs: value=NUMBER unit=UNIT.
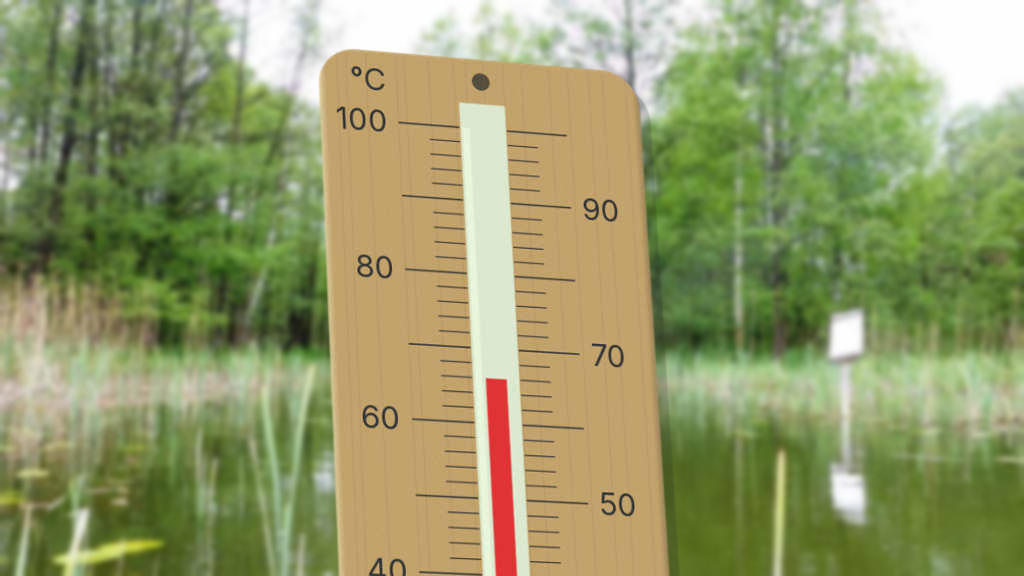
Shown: value=66 unit=°C
